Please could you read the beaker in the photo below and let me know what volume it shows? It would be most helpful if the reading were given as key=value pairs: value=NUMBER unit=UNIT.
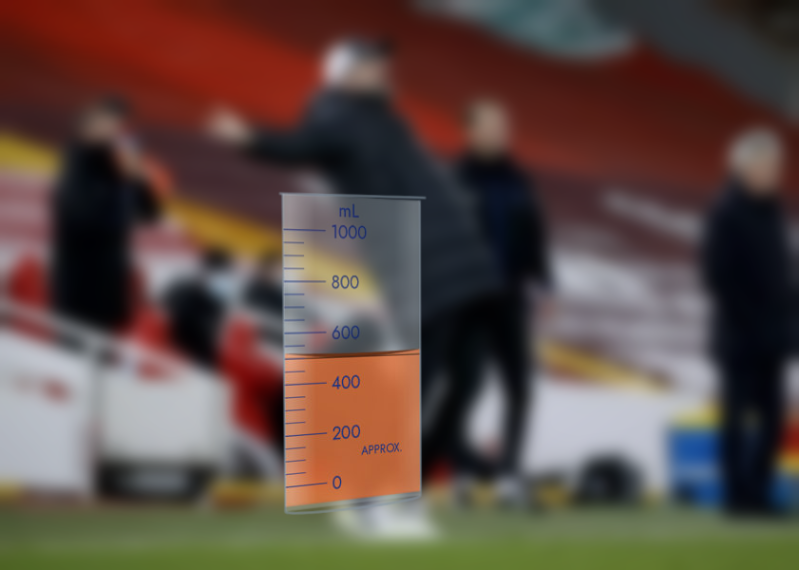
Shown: value=500 unit=mL
